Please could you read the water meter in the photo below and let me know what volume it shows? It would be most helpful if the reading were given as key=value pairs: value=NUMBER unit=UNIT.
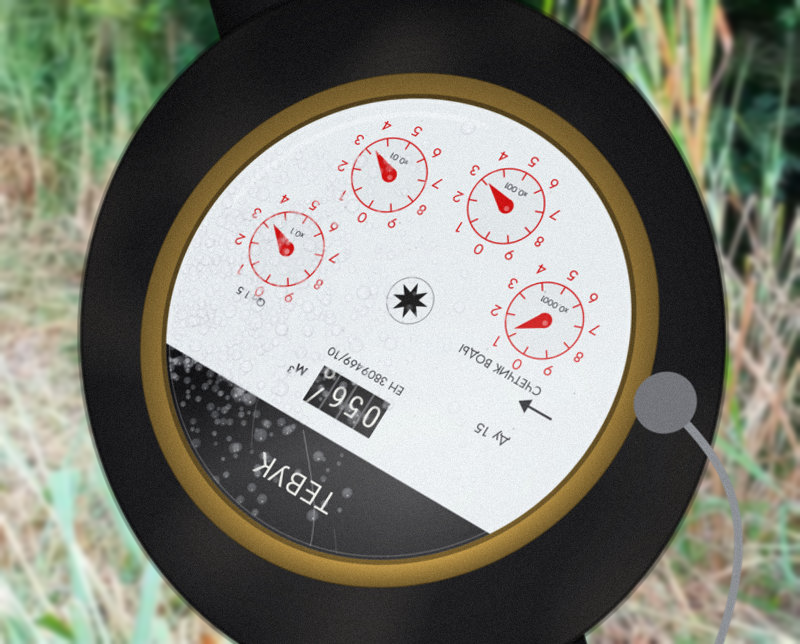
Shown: value=567.3331 unit=m³
